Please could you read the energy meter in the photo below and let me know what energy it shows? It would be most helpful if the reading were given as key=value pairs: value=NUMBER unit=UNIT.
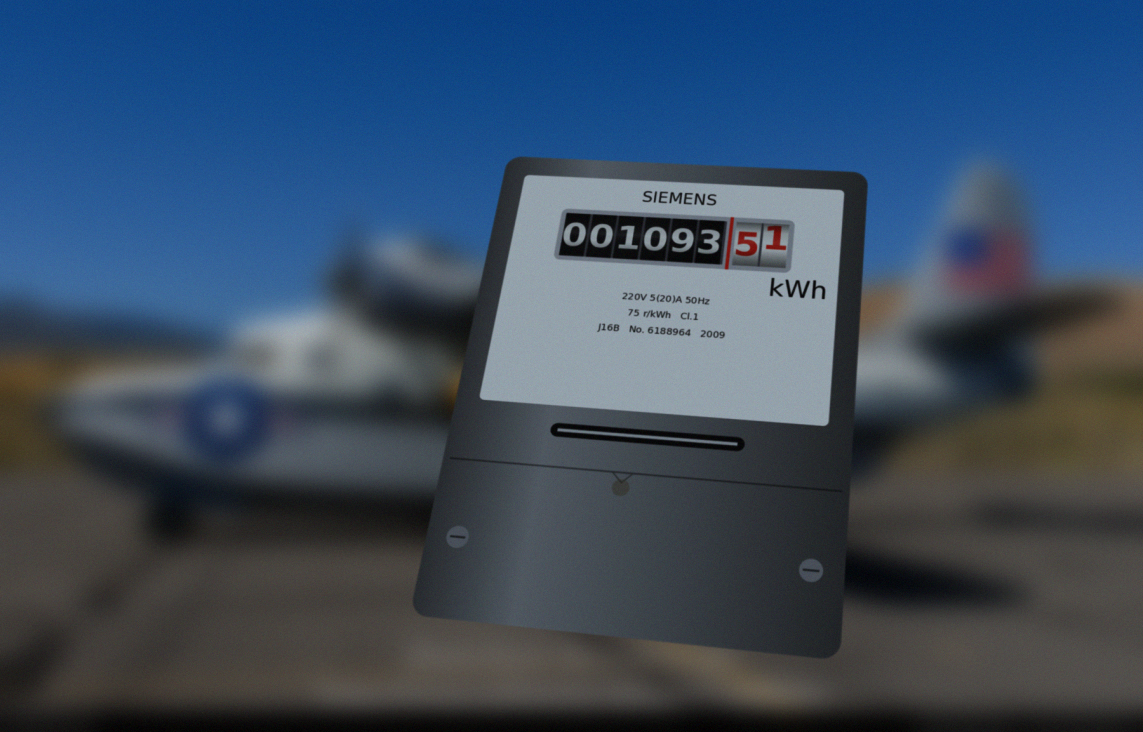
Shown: value=1093.51 unit=kWh
